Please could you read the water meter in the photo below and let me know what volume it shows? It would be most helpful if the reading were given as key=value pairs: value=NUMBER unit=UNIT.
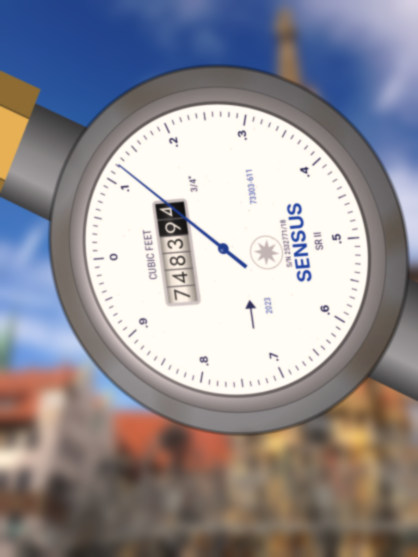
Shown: value=748394.12 unit=ft³
